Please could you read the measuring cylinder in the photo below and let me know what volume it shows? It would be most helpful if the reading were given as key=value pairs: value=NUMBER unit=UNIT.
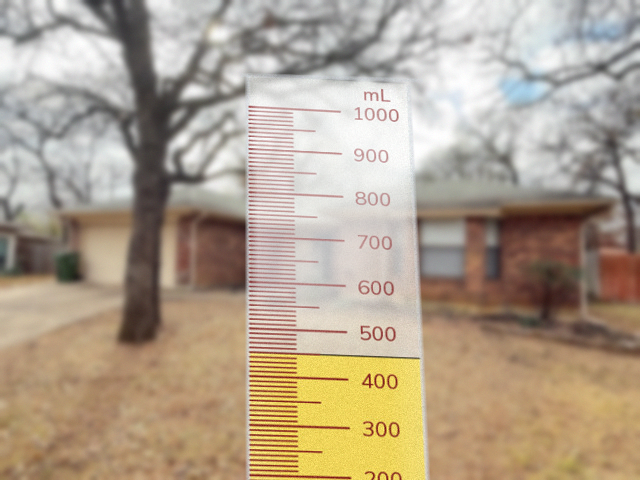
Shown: value=450 unit=mL
